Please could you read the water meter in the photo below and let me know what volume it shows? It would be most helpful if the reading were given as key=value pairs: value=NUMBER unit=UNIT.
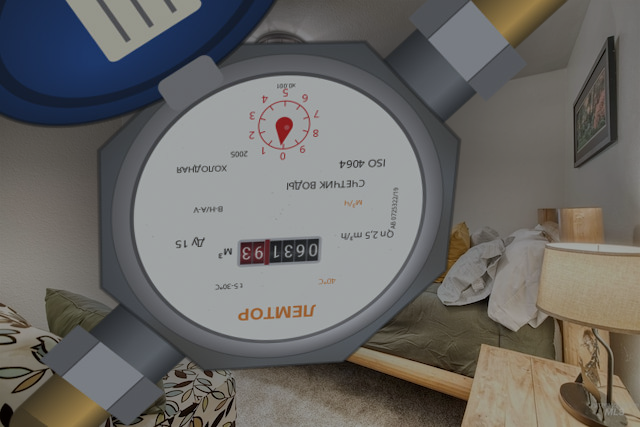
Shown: value=631.930 unit=m³
